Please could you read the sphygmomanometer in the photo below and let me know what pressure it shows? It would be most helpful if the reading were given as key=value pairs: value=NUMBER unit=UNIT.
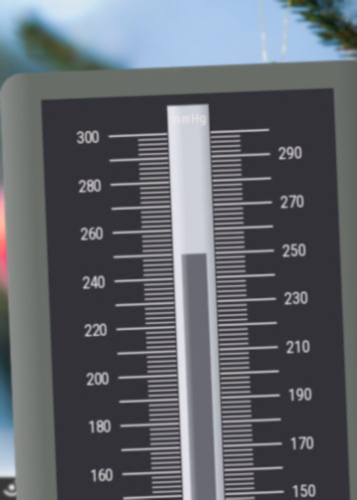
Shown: value=250 unit=mmHg
